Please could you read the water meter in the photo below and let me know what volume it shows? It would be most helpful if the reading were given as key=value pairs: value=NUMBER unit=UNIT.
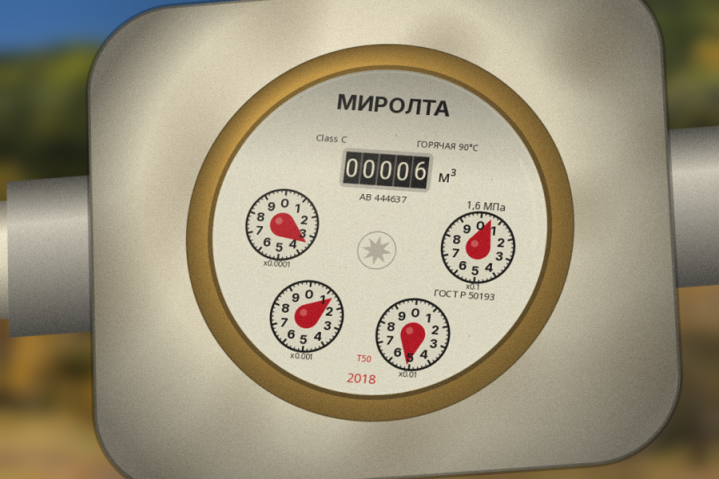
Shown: value=6.0513 unit=m³
